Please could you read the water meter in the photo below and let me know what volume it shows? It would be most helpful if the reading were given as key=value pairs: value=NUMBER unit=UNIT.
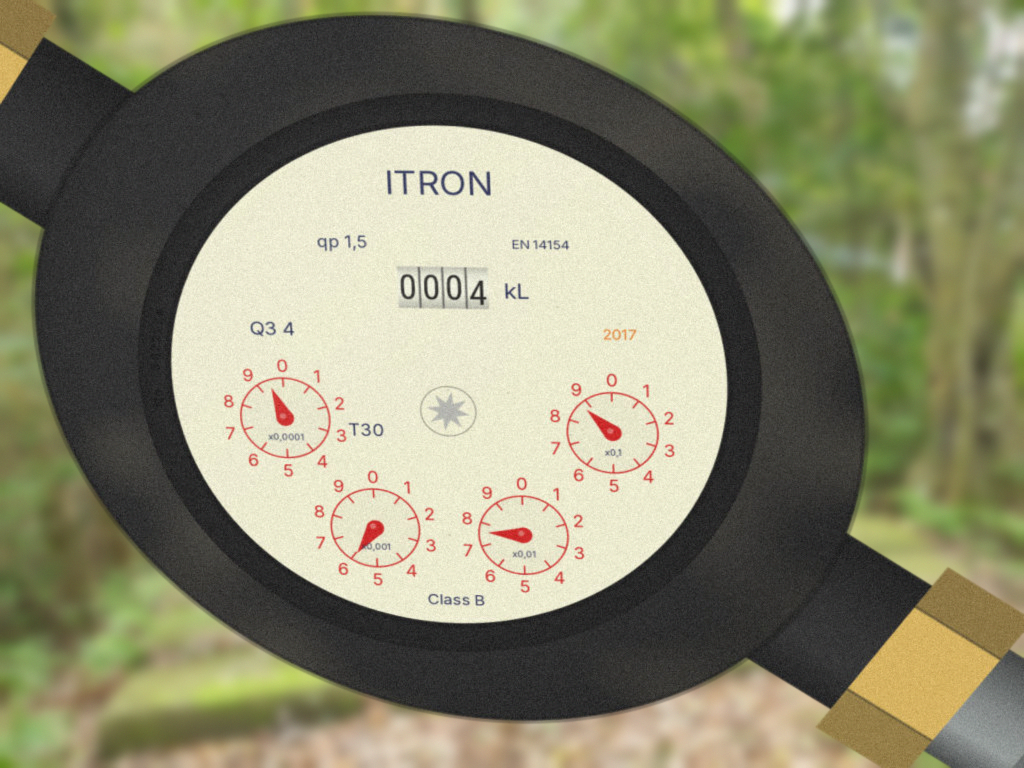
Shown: value=3.8759 unit=kL
